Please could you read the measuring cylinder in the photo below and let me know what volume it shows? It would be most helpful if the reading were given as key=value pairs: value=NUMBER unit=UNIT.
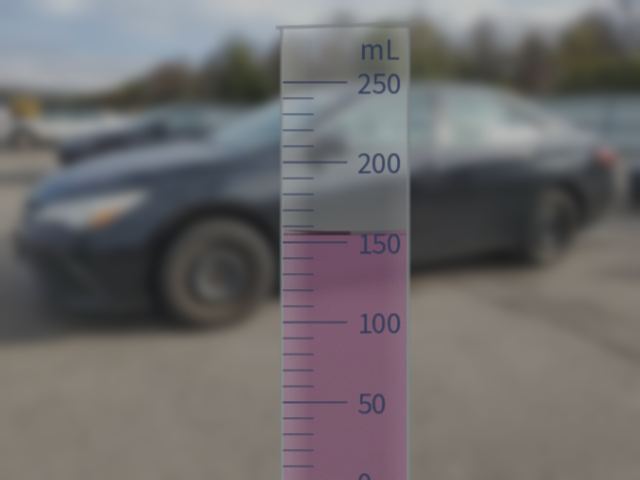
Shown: value=155 unit=mL
